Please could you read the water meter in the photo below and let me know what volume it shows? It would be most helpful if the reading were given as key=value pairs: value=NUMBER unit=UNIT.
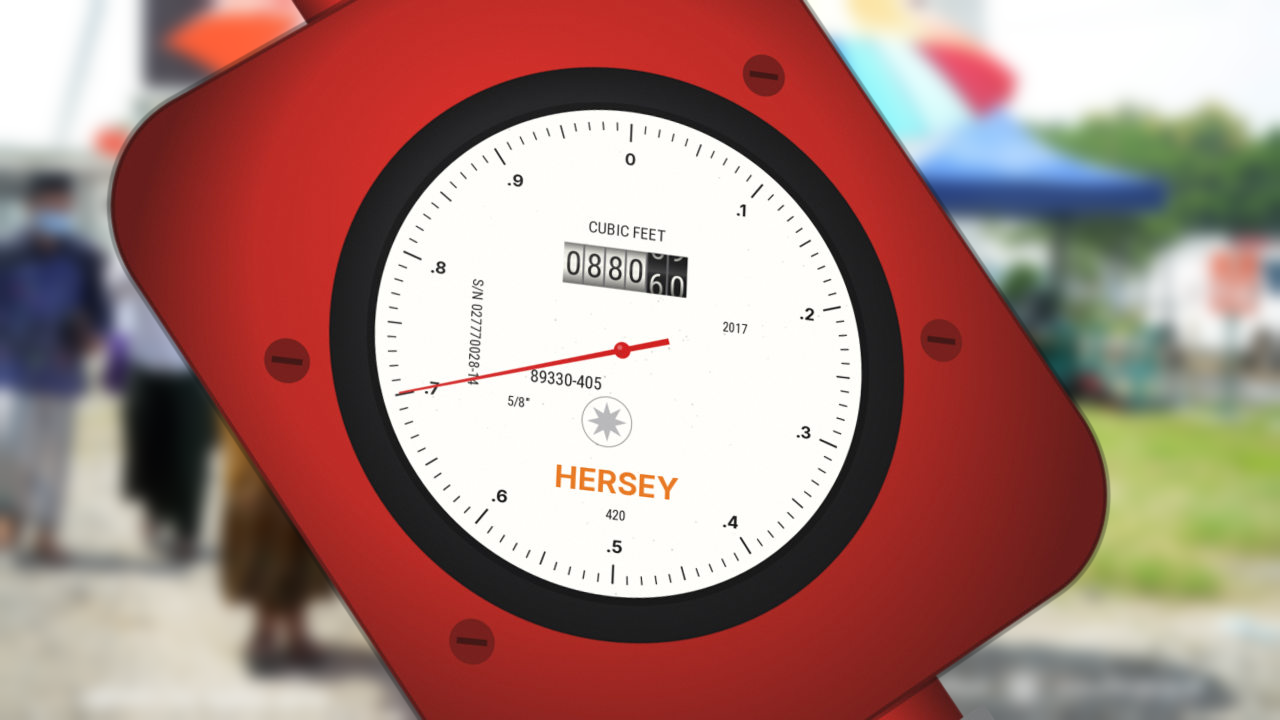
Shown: value=88059.70 unit=ft³
